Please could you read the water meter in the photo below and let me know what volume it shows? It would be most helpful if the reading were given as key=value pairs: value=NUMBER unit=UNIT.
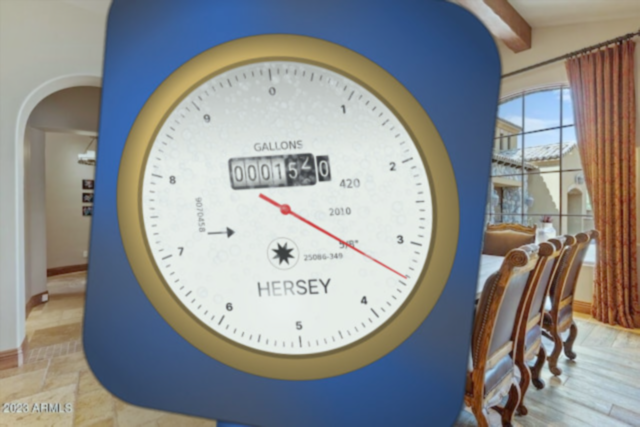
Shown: value=1523.4 unit=gal
